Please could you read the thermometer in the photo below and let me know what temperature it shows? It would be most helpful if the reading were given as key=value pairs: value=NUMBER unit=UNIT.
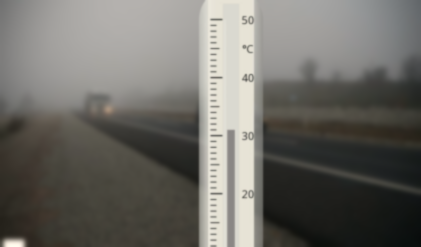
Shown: value=31 unit=°C
